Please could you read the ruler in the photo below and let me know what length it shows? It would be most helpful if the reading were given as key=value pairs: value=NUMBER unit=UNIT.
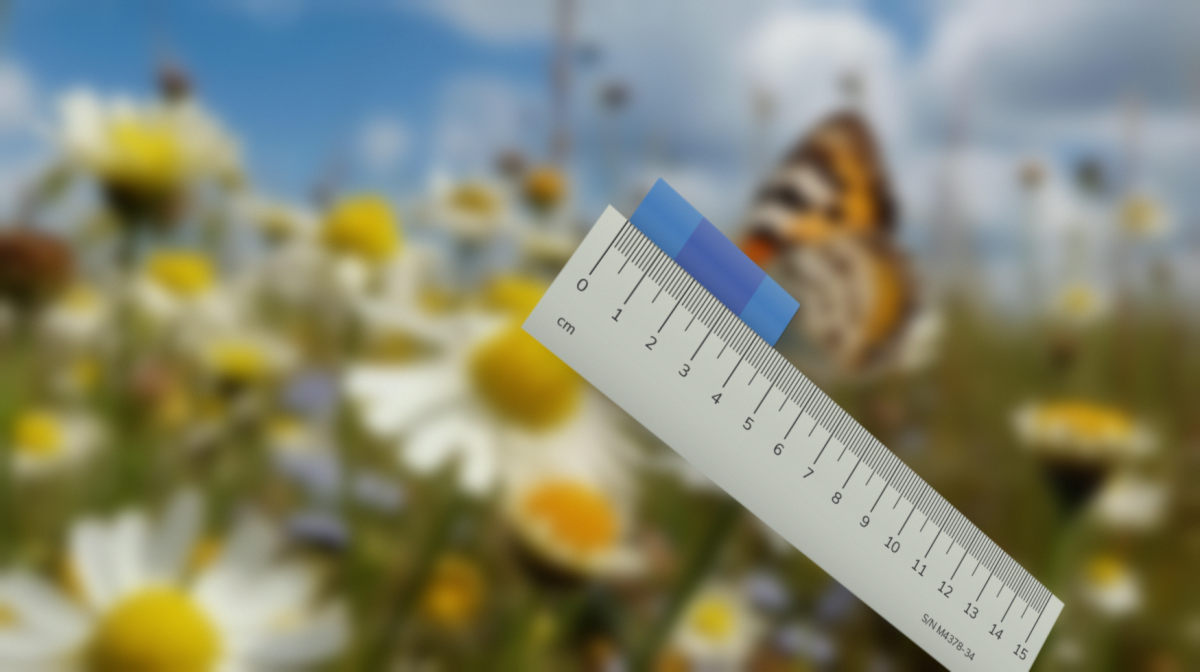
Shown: value=4.5 unit=cm
